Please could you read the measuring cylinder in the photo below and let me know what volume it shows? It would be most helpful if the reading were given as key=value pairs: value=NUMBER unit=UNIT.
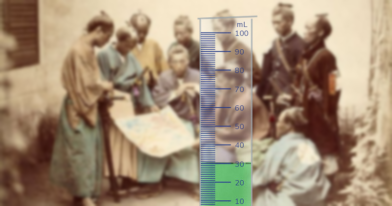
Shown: value=30 unit=mL
